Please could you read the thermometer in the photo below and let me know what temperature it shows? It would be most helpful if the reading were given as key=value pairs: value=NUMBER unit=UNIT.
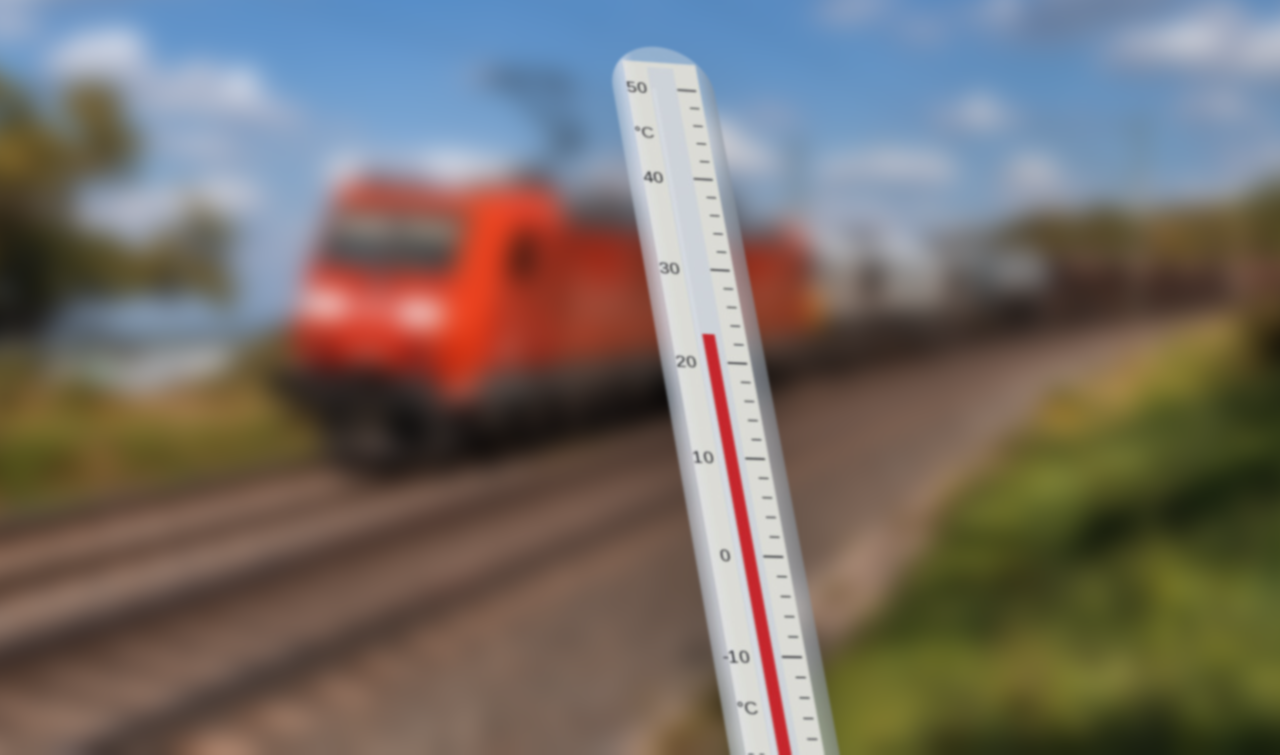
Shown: value=23 unit=°C
